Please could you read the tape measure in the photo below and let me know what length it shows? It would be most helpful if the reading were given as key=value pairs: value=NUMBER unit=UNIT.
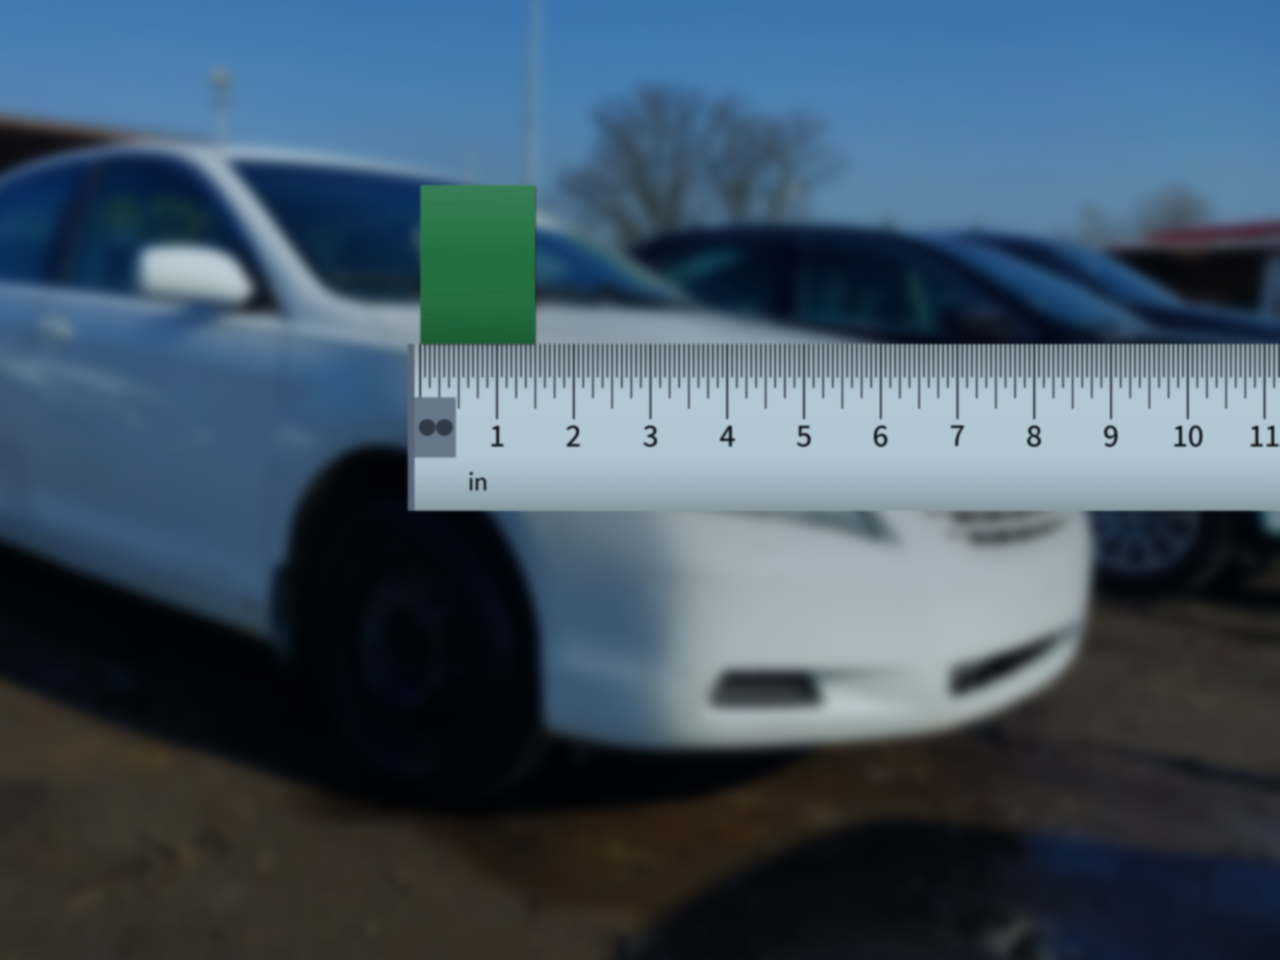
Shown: value=1.5 unit=in
